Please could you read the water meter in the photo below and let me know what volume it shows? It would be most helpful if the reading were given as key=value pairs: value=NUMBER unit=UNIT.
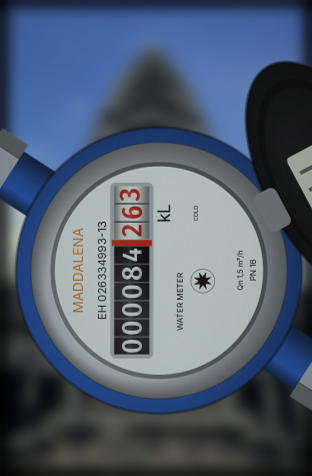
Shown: value=84.263 unit=kL
